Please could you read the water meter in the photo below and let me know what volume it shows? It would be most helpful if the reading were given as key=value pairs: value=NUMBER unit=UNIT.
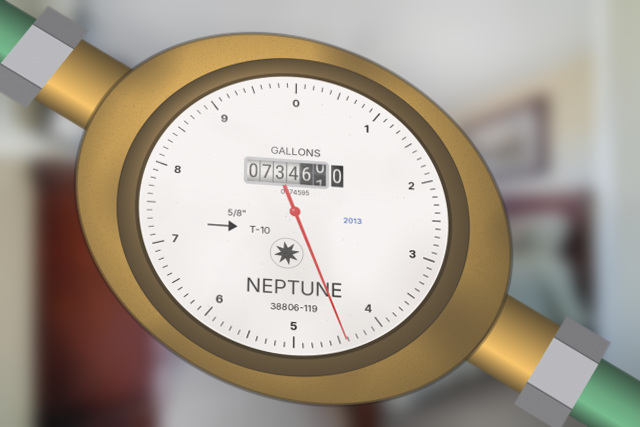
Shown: value=734604.4 unit=gal
